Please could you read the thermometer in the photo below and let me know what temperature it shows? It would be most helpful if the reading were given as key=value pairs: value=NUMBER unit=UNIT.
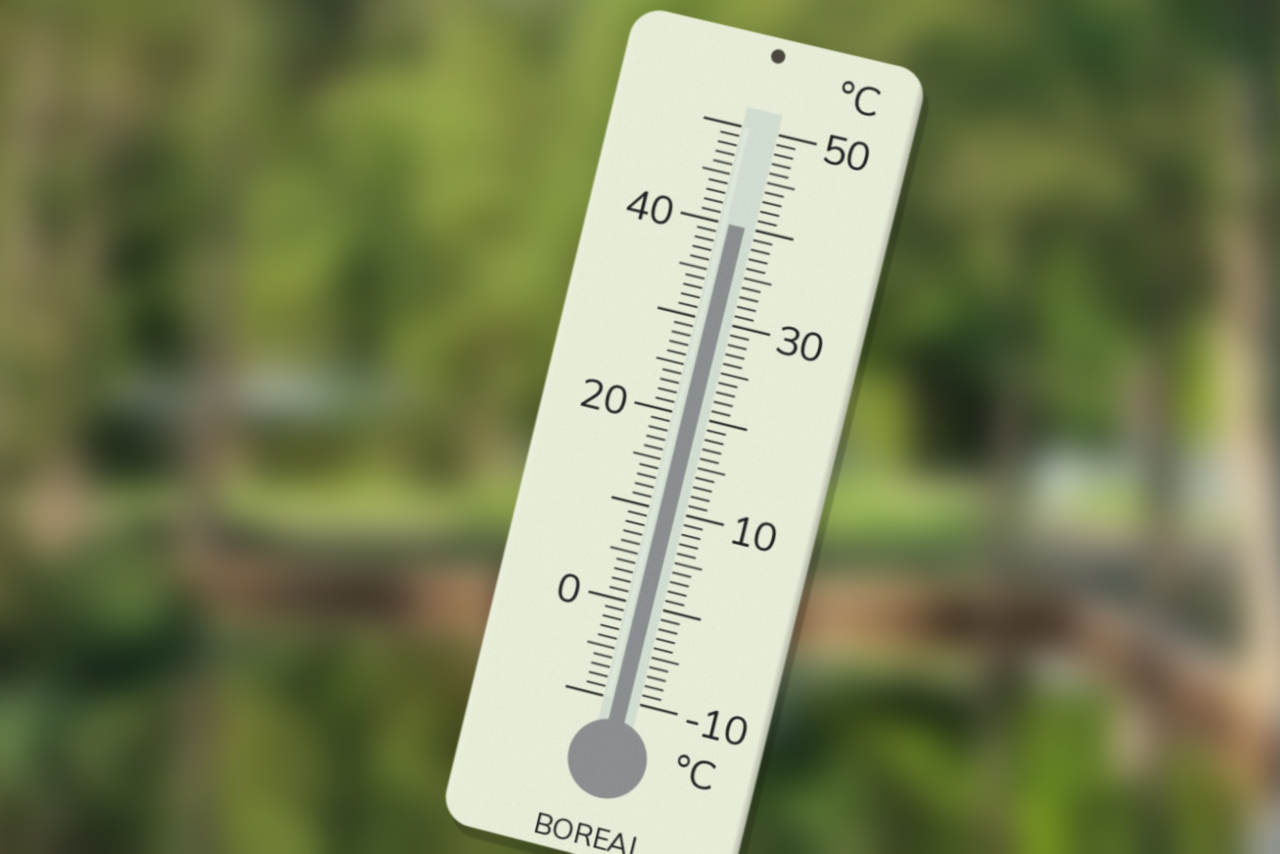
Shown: value=40 unit=°C
